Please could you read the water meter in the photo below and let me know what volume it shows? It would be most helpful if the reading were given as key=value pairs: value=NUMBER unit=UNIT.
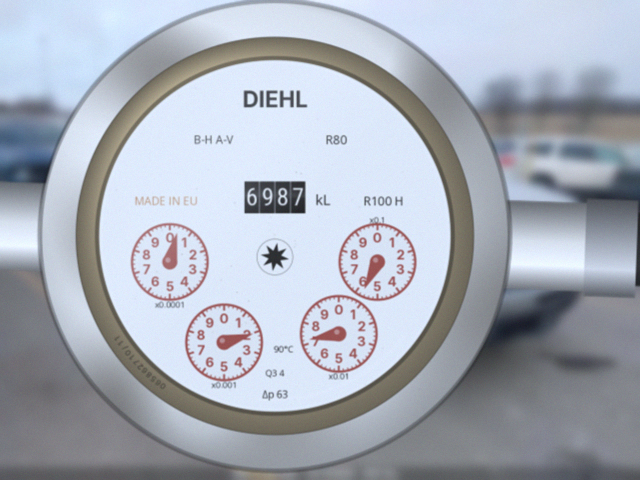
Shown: value=6987.5720 unit=kL
